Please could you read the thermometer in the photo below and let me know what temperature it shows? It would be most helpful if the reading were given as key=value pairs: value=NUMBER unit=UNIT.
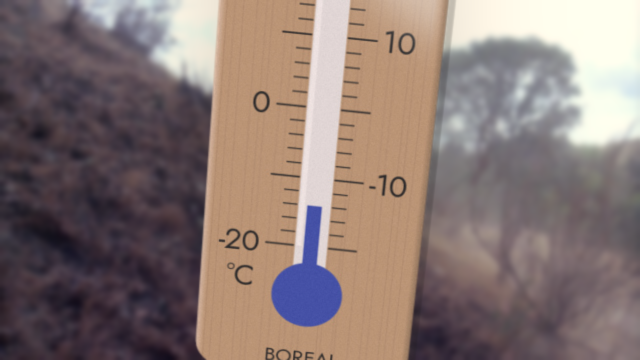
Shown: value=-14 unit=°C
